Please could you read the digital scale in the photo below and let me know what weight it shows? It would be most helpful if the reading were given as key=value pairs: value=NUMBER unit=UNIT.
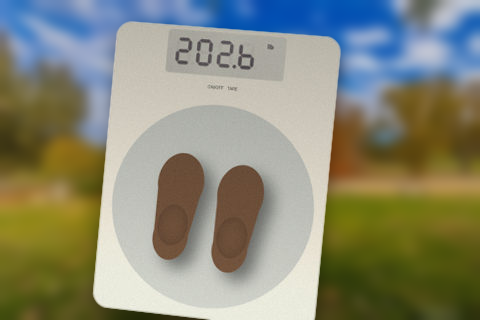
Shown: value=202.6 unit=lb
